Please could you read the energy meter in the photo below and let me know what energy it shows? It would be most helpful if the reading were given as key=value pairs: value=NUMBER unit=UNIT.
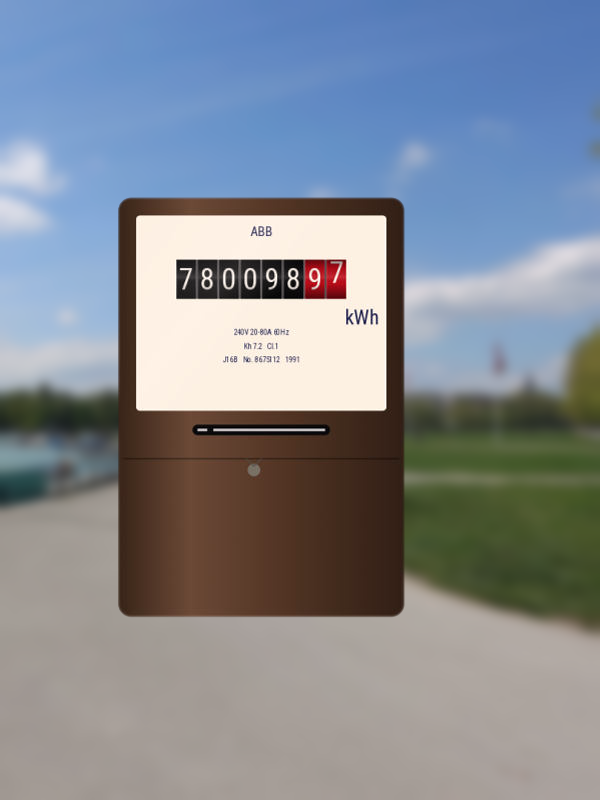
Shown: value=780098.97 unit=kWh
